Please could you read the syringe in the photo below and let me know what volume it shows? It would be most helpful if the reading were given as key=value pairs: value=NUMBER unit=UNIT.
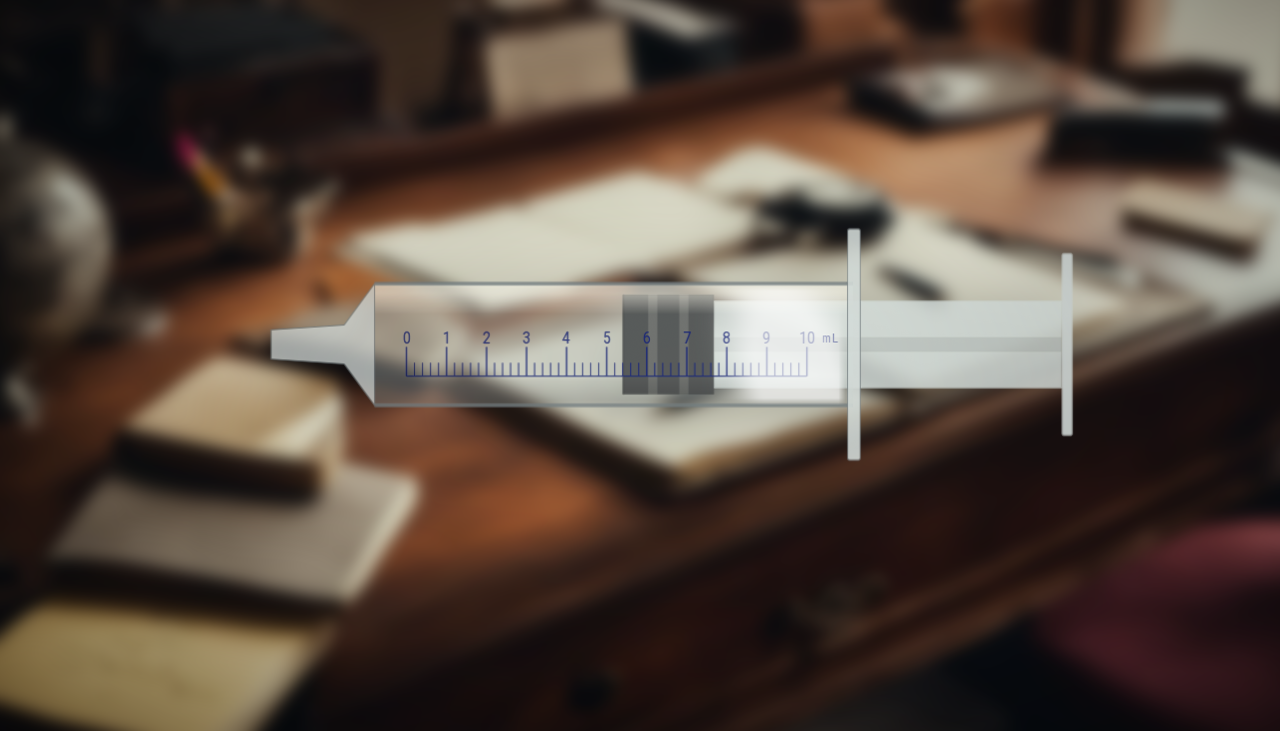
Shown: value=5.4 unit=mL
